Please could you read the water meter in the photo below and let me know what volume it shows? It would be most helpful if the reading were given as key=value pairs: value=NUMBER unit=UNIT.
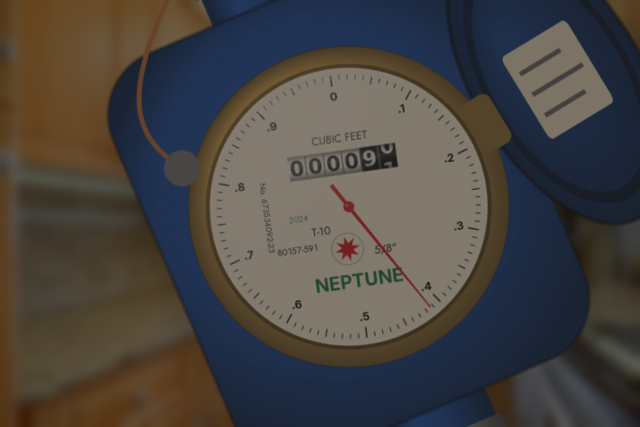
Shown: value=90.41 unit=ft³
